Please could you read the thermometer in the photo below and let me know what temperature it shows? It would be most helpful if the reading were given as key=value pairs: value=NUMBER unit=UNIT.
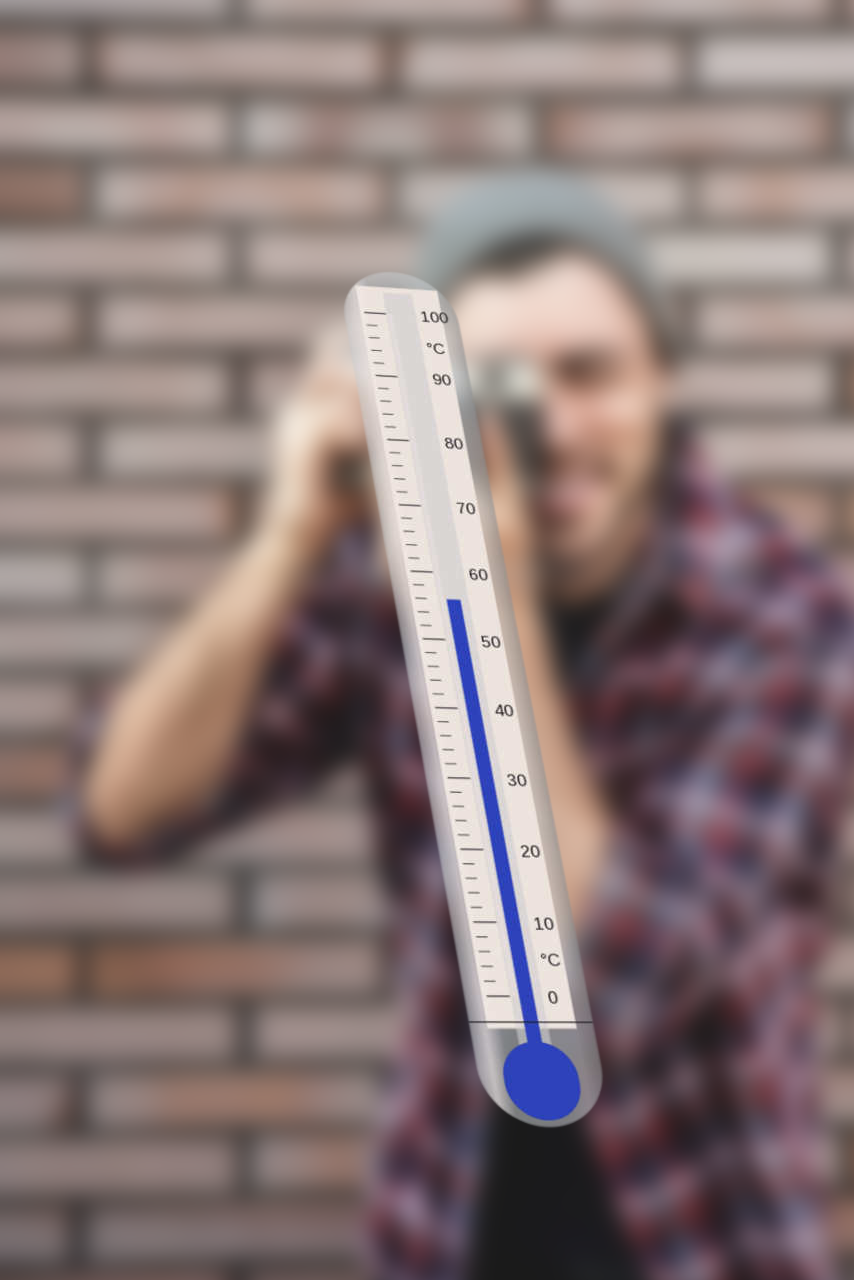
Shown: value=56 unit=°C
